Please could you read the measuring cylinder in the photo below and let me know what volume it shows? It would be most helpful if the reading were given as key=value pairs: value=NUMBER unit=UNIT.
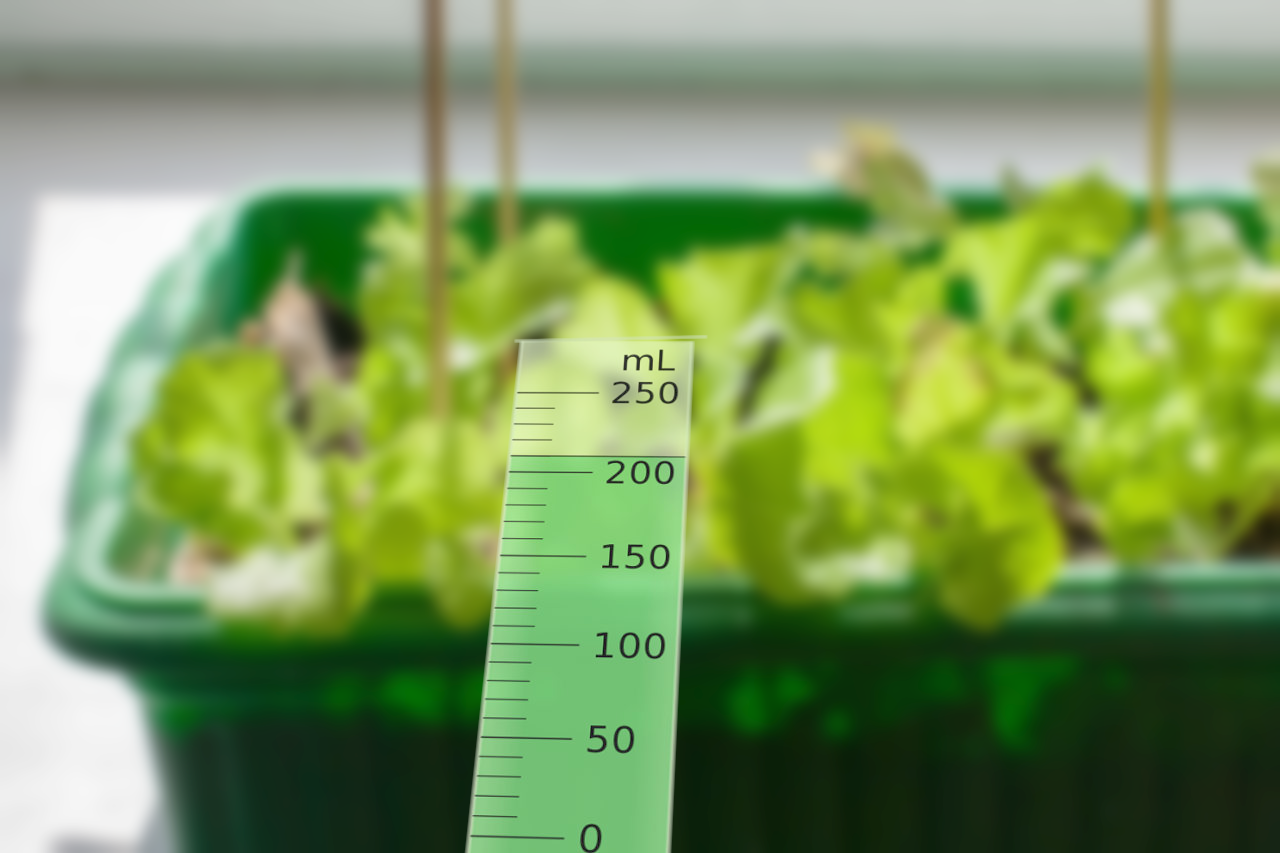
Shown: value=210 unit=mL
